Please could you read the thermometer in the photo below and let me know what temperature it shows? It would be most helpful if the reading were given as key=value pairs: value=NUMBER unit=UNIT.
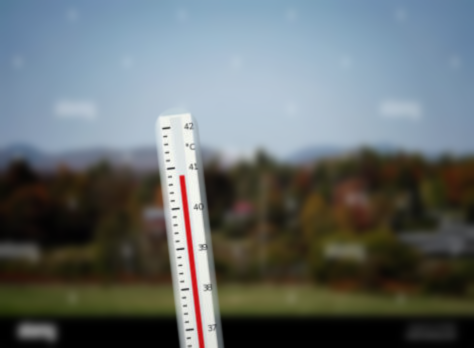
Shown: value=40.8 unit=°C
